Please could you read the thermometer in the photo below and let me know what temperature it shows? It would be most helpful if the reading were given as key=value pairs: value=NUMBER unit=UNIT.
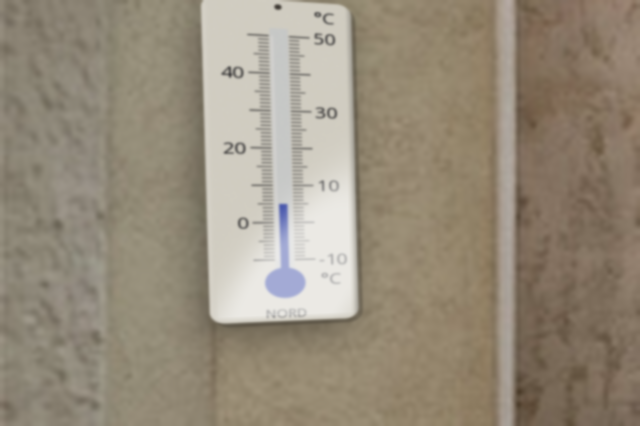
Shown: value=5 unit=°C
